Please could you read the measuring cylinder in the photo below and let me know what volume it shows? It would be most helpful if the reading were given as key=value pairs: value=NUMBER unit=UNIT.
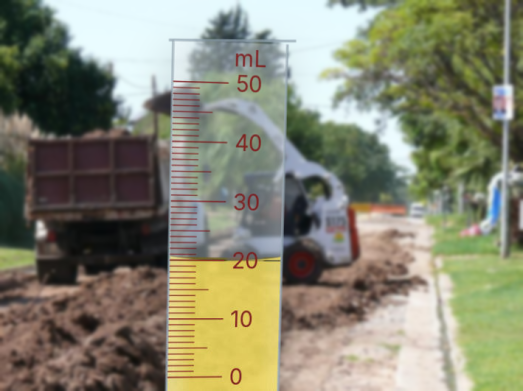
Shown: value=20 unit=mL
